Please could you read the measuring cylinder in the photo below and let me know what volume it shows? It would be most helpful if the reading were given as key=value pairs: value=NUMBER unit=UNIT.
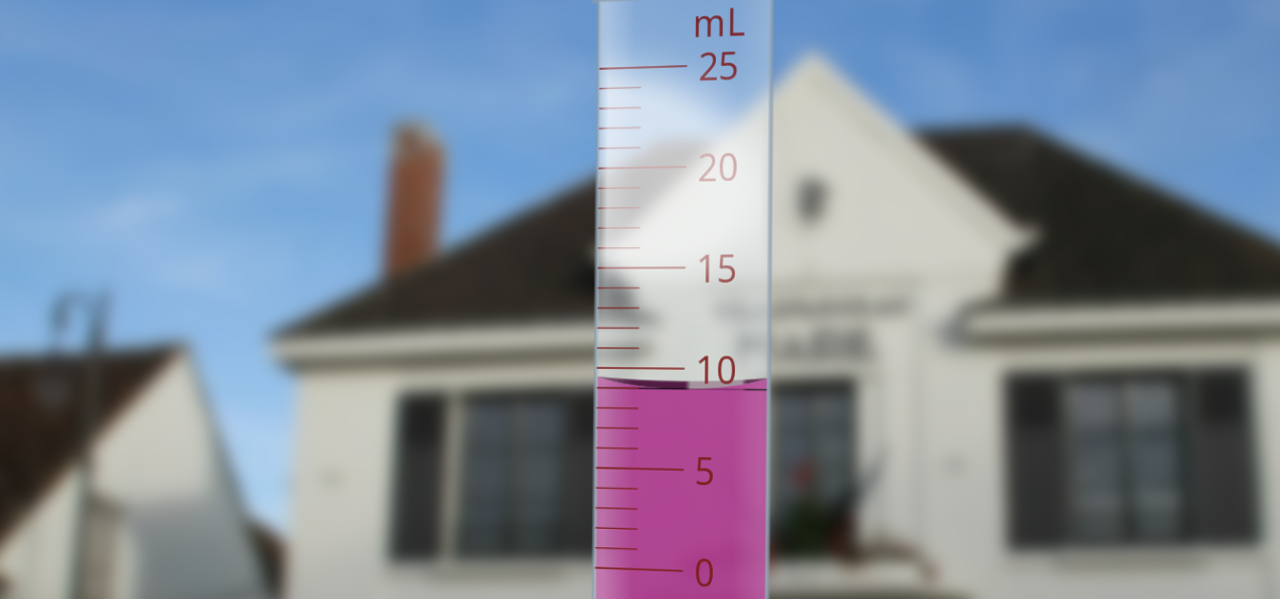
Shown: value=9 unit=mL
